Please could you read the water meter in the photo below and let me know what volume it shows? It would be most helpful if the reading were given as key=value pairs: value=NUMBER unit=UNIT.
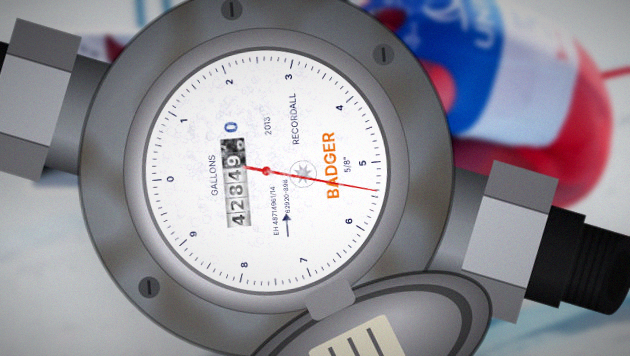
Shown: value=4284975.4 unit=gal
